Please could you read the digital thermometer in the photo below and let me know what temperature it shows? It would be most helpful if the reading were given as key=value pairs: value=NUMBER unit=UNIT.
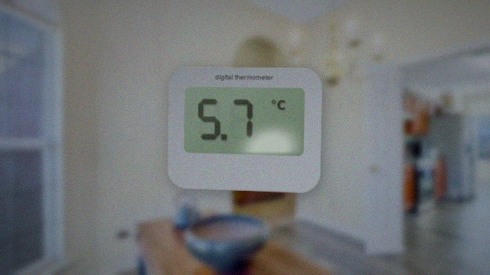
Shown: value=5.7 unit=°C
